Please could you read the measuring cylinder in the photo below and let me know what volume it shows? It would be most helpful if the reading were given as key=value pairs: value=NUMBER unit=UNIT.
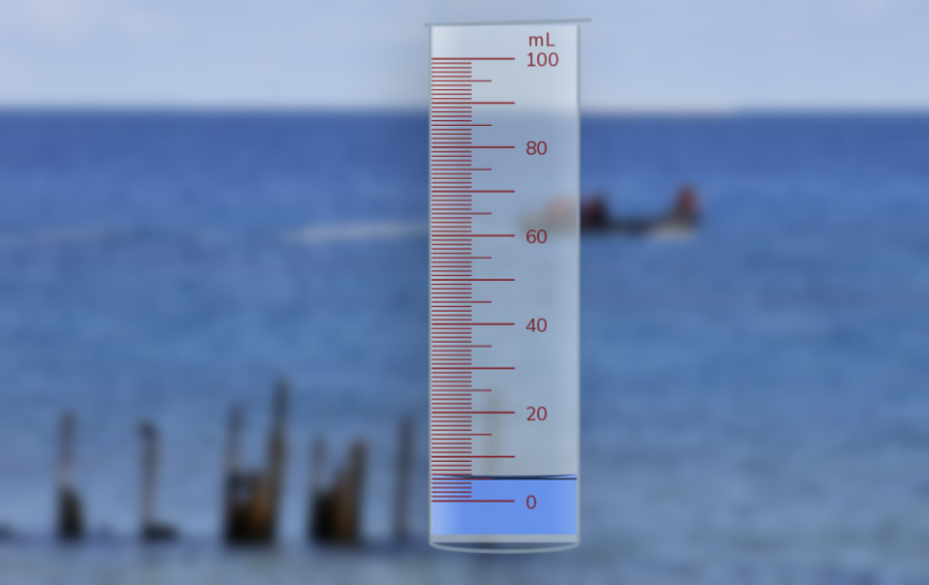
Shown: value=5 unit=mL
